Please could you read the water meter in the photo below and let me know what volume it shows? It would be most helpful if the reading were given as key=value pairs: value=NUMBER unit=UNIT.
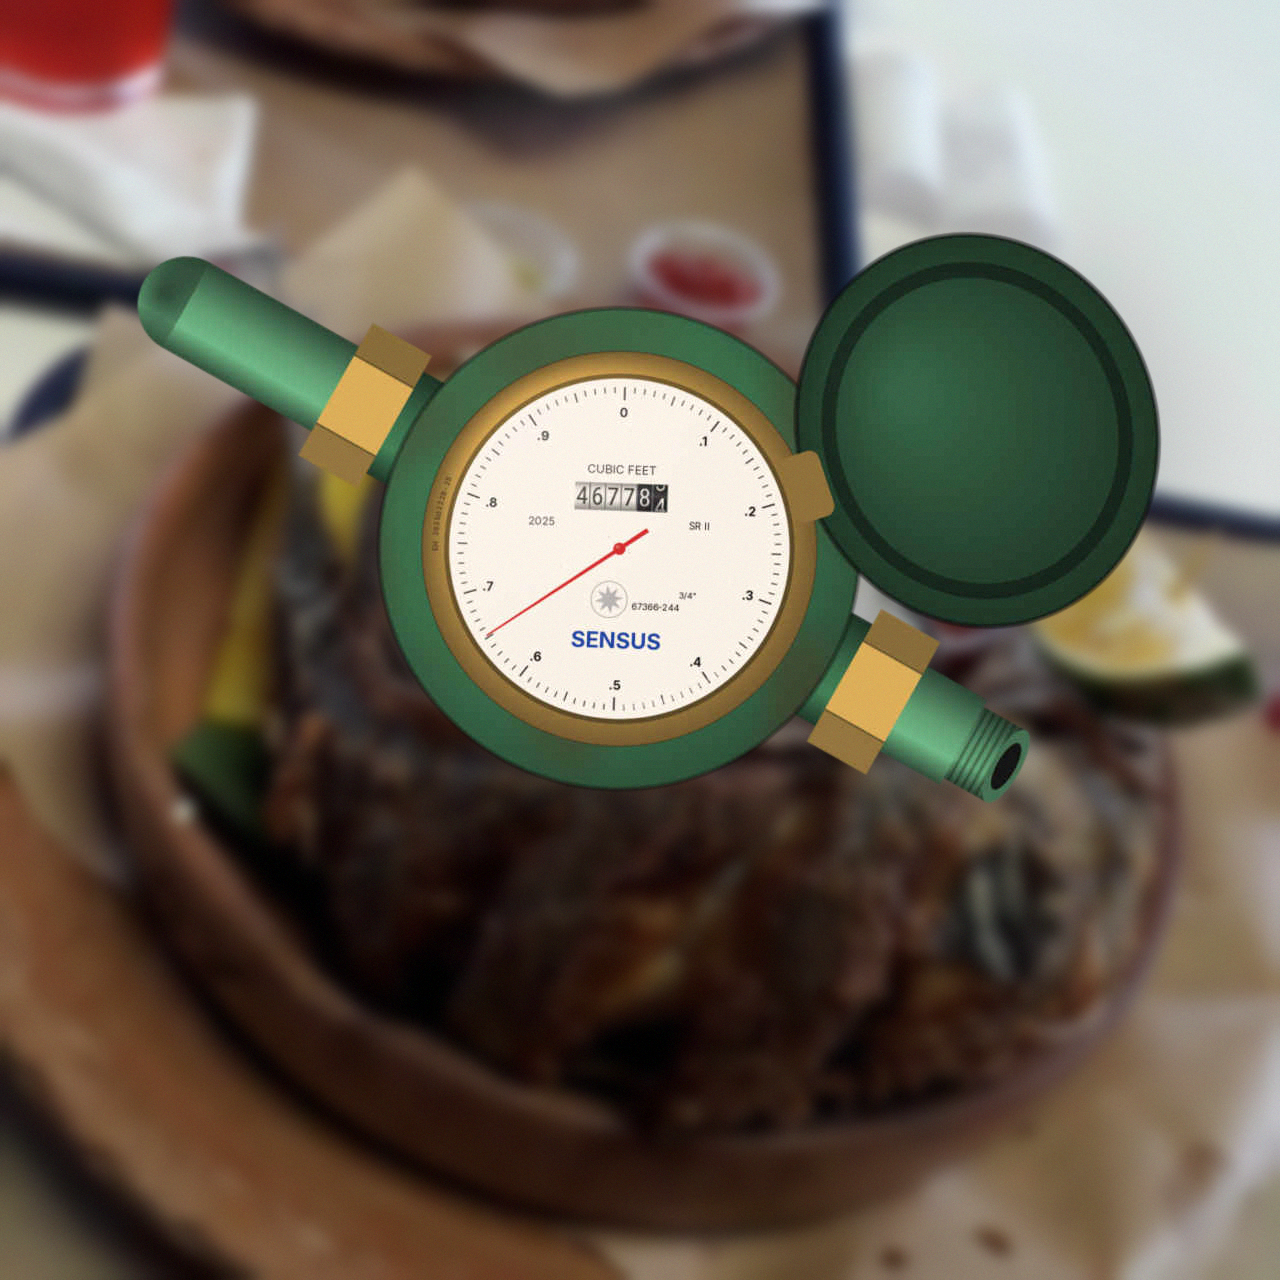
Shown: value=467783.65 unit=ft³
